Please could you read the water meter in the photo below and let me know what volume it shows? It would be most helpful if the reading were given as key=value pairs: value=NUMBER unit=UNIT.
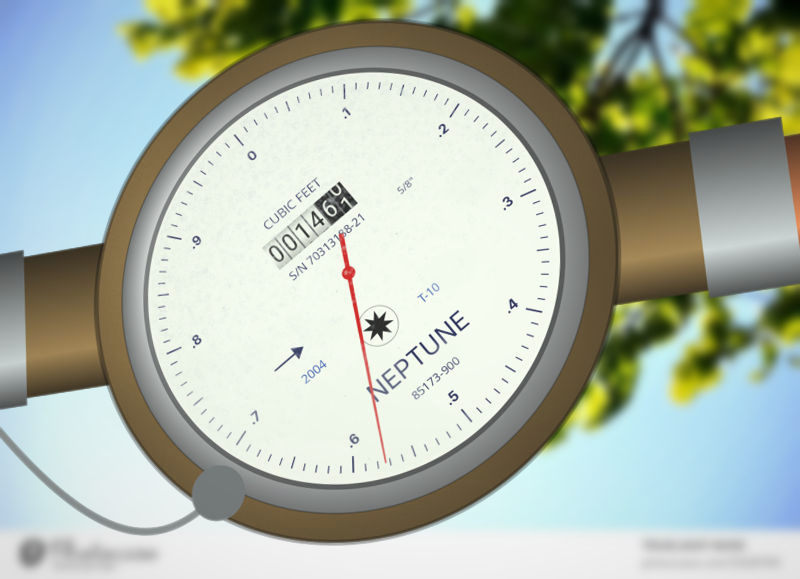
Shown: value=1460.57 unit=ft³
